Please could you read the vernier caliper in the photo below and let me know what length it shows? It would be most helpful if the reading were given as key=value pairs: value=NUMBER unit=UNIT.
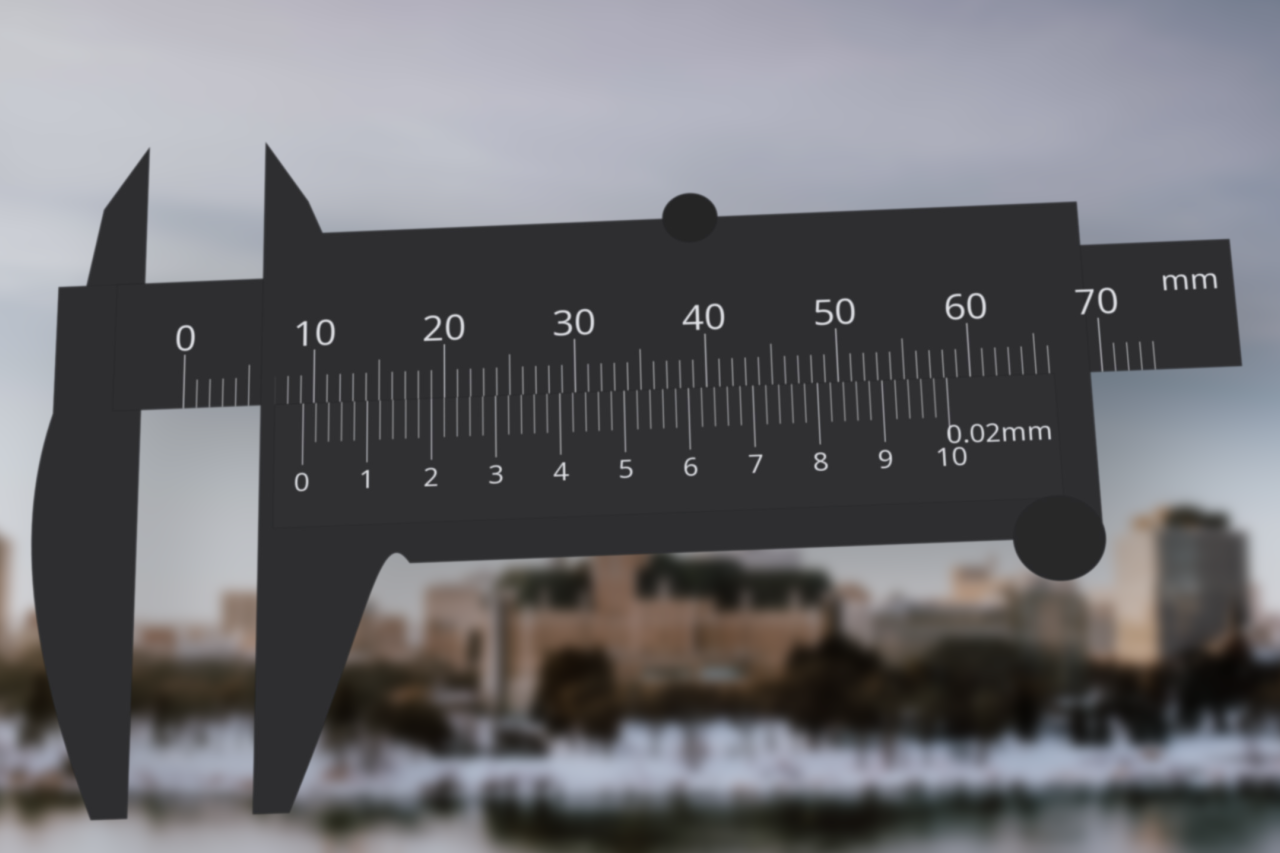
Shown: value=9.2 unit=mm
